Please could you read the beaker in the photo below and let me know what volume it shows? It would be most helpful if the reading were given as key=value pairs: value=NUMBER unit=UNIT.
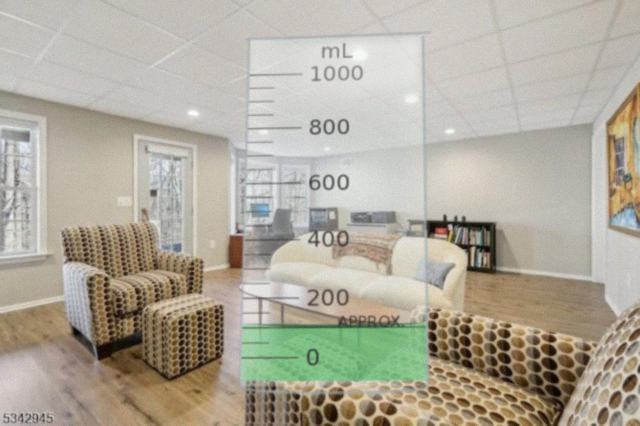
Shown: value=100 unit=mL
